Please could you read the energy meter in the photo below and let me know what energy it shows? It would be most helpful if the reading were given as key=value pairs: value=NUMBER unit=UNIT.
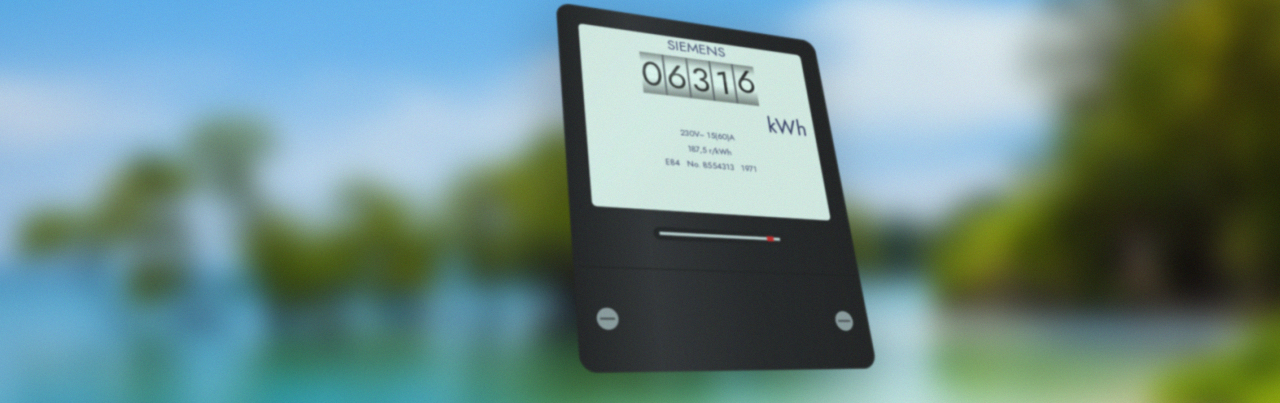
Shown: value=6316 unit=kWh
